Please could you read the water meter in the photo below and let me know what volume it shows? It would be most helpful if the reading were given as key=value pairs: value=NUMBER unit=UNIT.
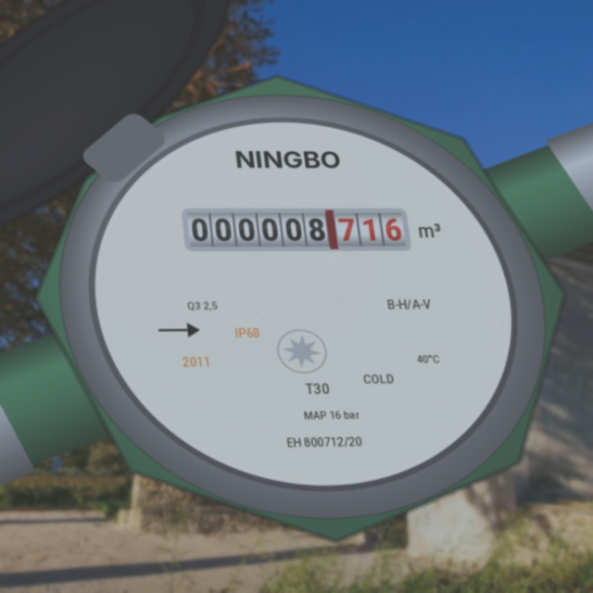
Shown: value=8.716 unit=m³
